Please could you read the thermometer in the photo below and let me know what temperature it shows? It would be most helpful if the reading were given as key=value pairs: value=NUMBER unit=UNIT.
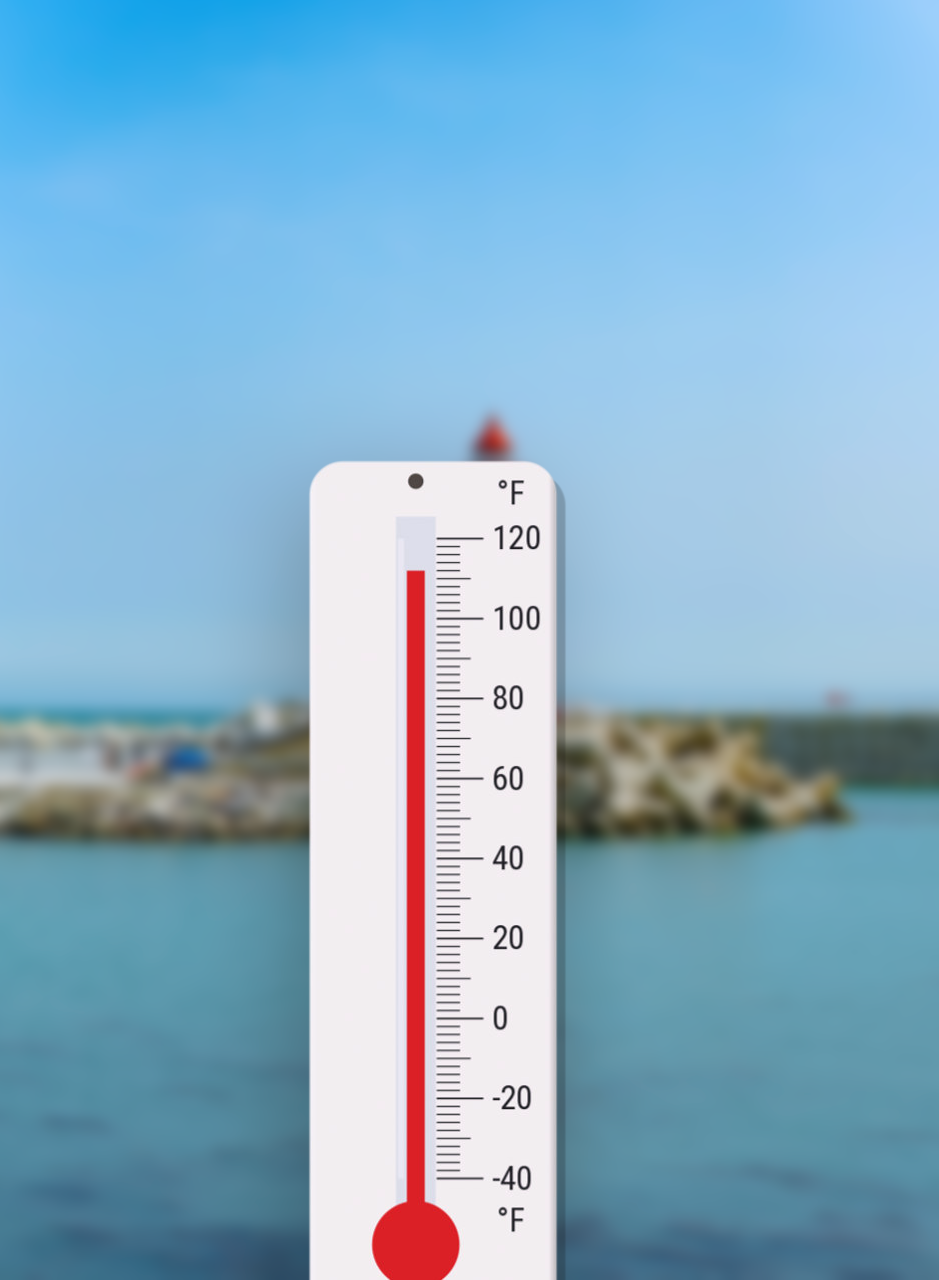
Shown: value=112 unit=°F
